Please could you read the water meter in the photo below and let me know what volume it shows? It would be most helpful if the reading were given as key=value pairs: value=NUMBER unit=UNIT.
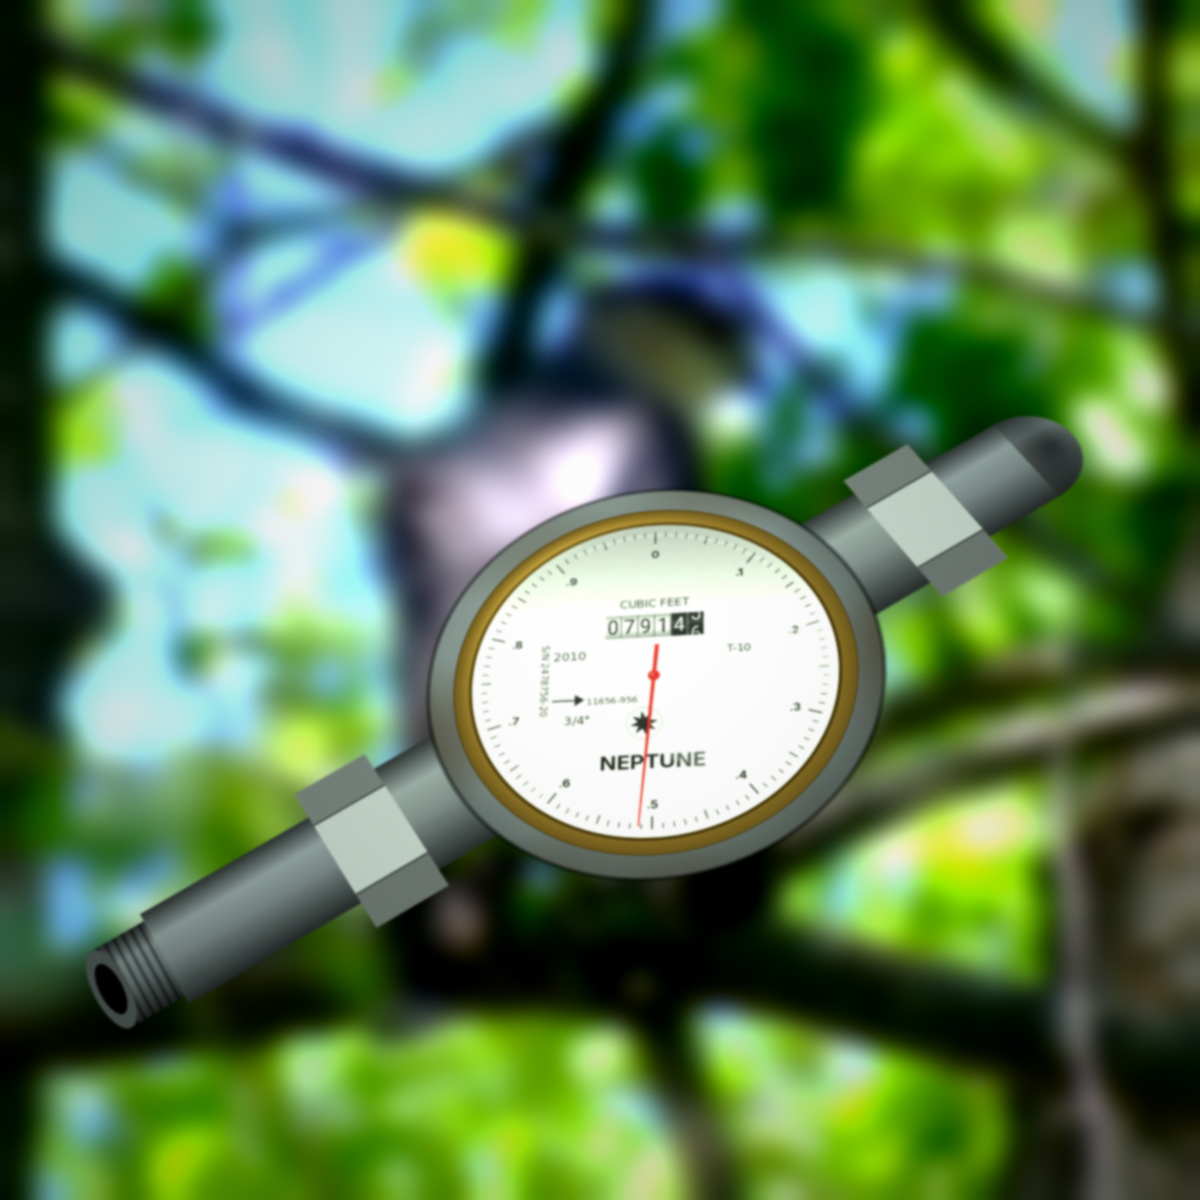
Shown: value=79145.51 unit=ft³
